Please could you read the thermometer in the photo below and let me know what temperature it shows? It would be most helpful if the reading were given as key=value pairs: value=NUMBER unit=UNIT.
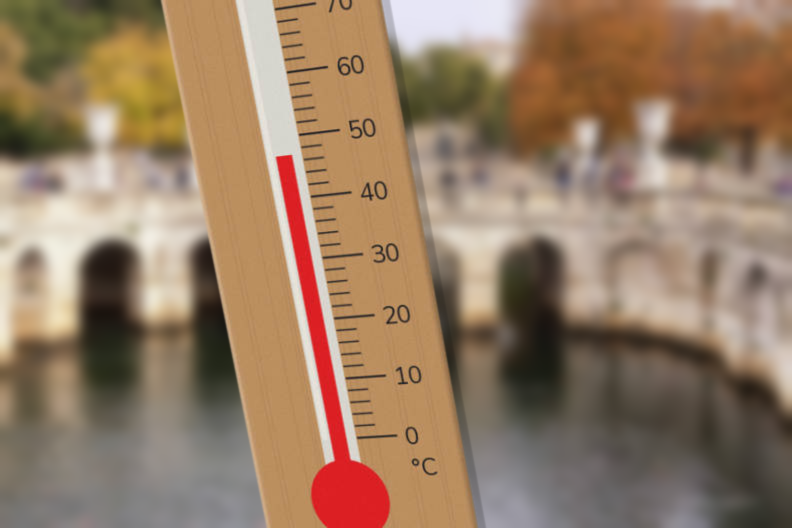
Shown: value=47 unit=°C
